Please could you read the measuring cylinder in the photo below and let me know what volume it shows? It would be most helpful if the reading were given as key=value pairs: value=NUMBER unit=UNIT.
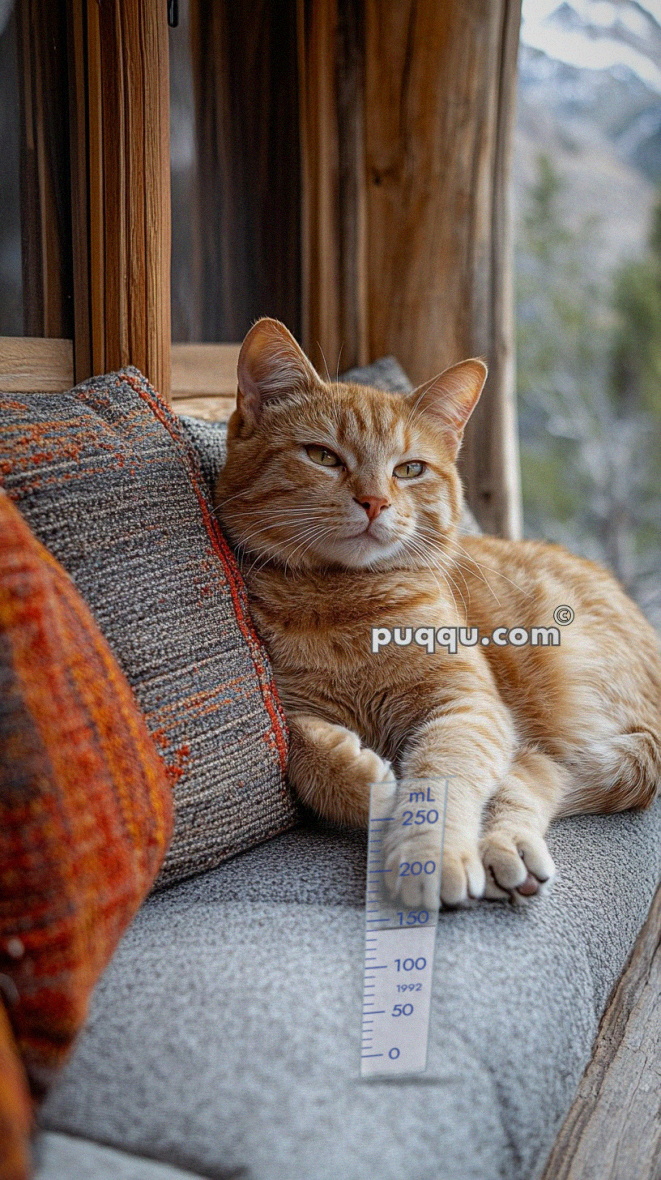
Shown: value=140 unit=mL
